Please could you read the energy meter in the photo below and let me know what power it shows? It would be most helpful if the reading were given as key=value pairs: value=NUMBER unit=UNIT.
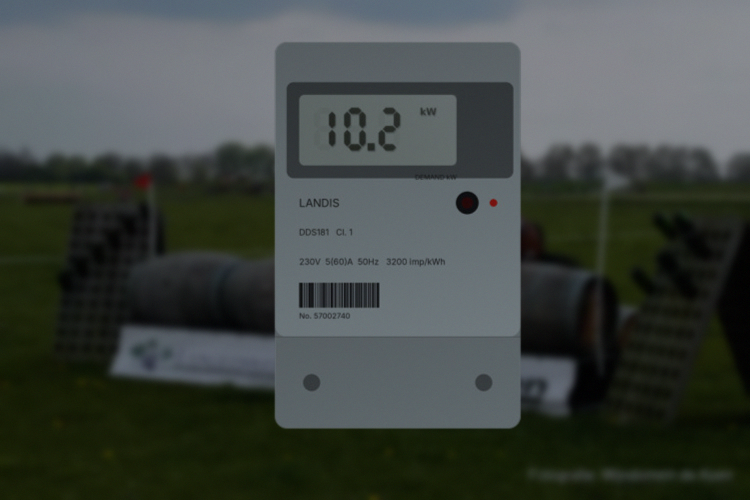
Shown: value=10.2 unit=kW
